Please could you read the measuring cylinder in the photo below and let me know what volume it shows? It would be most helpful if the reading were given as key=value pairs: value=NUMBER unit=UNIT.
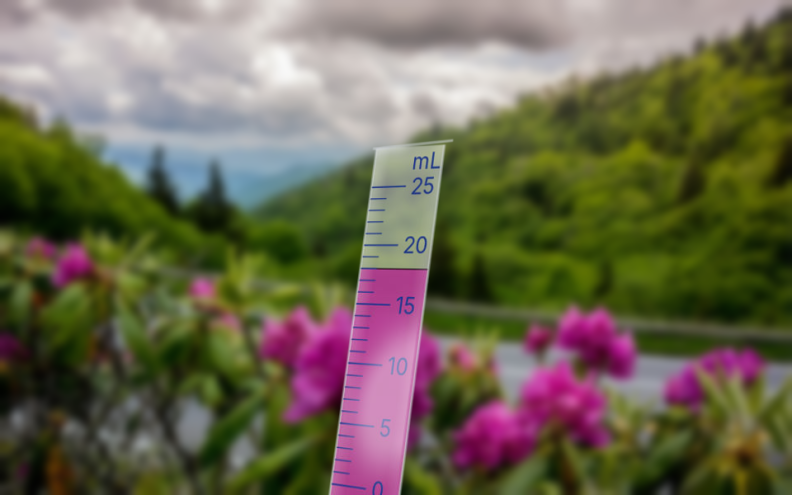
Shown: value=18 unit=mL
